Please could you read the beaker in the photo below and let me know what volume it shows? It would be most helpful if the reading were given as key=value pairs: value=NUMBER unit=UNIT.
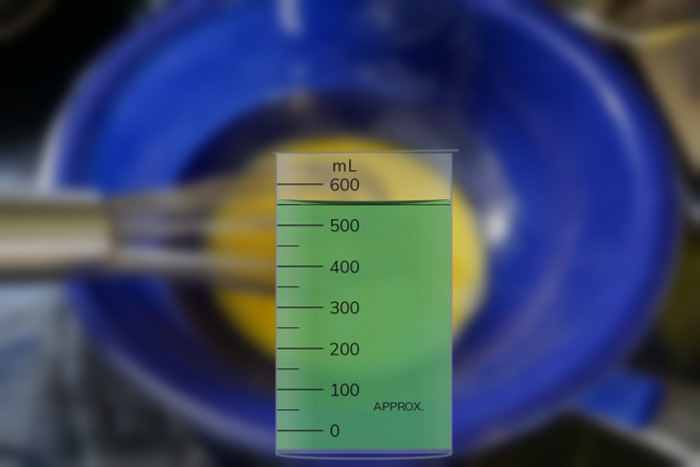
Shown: value=550 unit=mL
